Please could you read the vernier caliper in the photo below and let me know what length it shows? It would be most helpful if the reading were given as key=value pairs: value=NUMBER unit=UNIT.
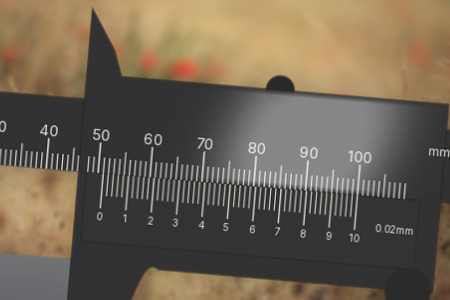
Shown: value=51.0 unit=mm
